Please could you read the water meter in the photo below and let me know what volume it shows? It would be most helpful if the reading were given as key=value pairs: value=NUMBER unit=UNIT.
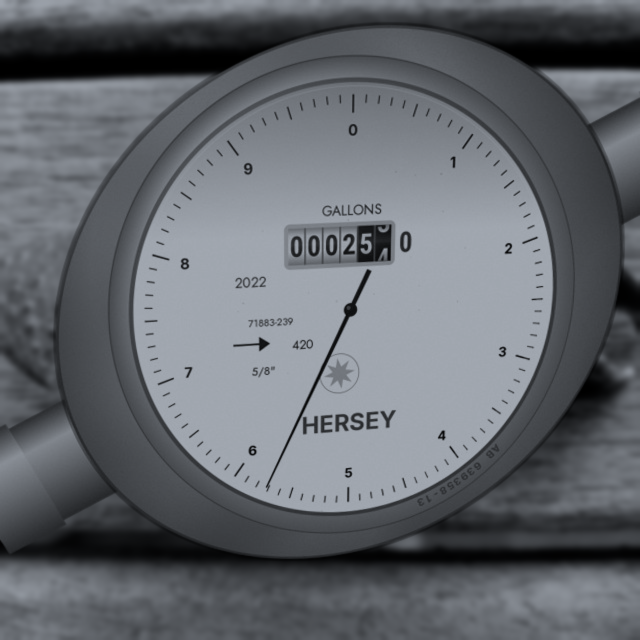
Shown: value=2535.7 unit=gal
